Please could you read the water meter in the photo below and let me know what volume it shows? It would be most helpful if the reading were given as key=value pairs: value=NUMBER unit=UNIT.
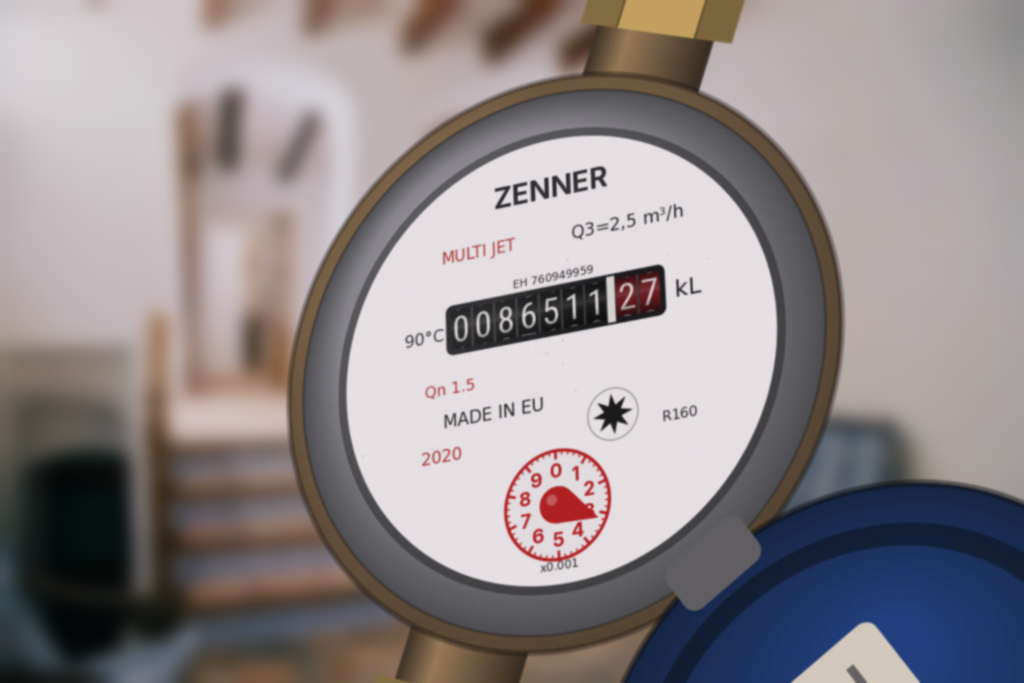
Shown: value=86511.273 unit=kL
